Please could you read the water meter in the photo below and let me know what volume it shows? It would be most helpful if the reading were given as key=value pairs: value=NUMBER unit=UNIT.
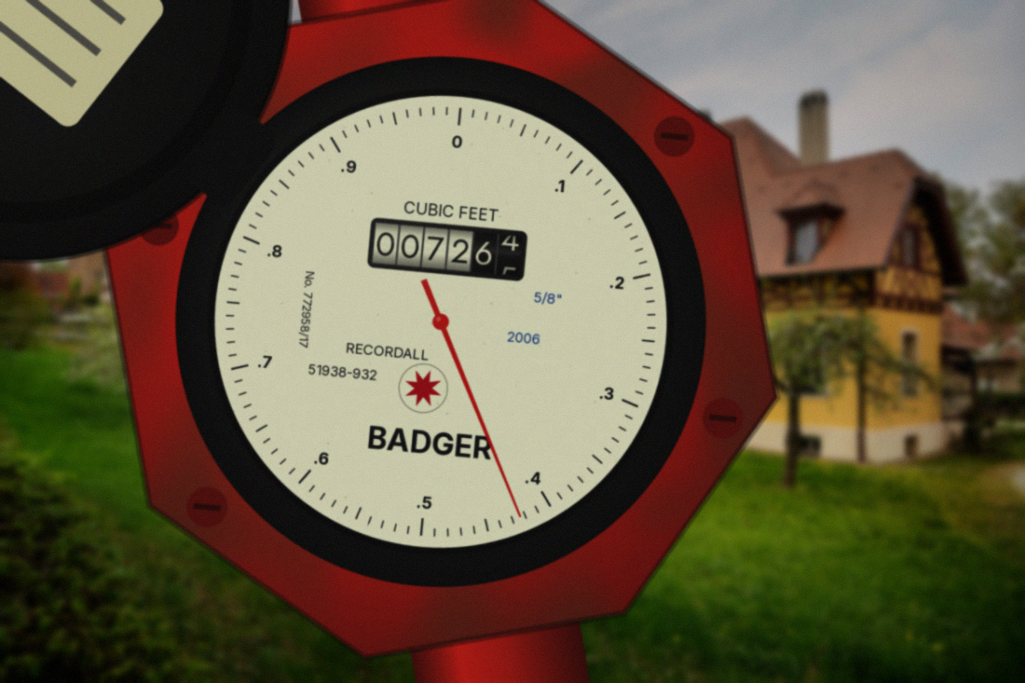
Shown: value=7264.42 unit=ft³
